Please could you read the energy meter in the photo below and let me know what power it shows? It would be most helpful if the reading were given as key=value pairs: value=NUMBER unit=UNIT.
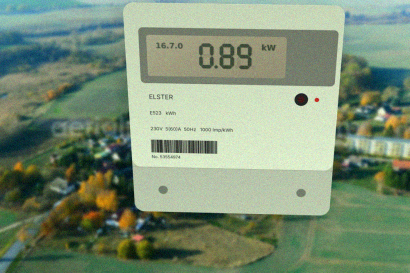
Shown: value=0.89 unit=kW
